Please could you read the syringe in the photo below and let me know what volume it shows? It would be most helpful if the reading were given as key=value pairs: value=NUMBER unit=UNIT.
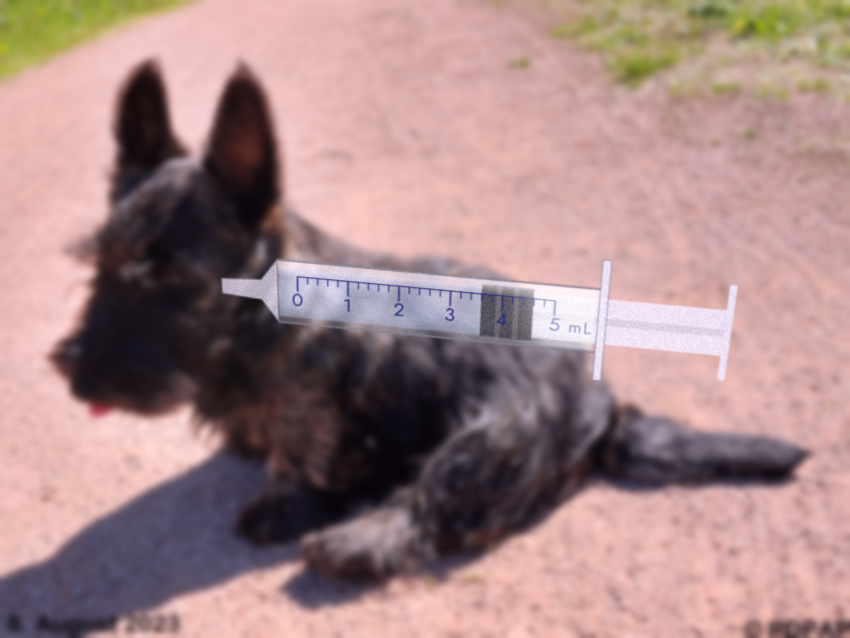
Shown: value=3.6 unit=mL
